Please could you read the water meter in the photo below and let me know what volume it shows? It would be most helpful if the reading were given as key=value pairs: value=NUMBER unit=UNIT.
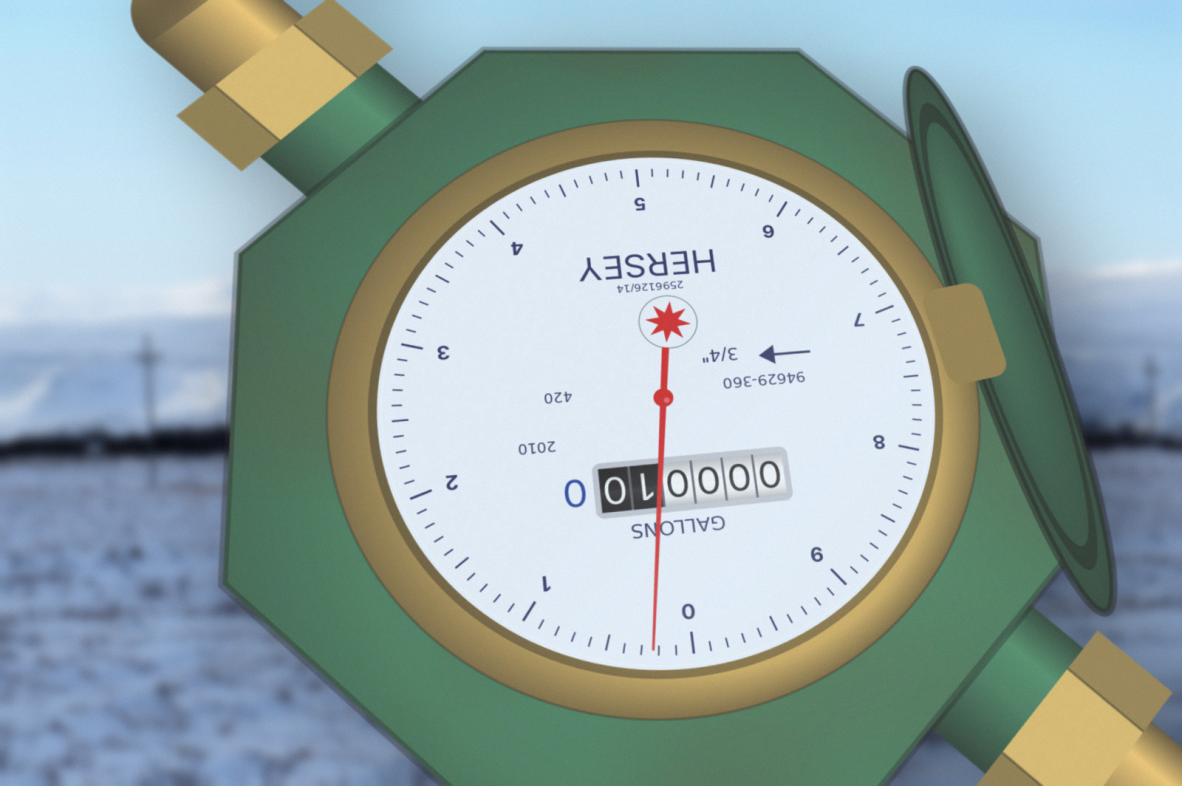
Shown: value=100.2 unit=gal
